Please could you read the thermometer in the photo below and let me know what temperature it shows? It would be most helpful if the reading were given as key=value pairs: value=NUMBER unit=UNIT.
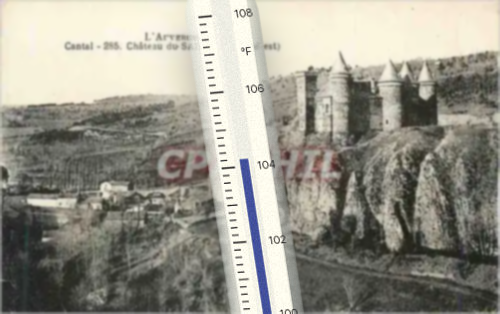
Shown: value=104.2 unit=°F
